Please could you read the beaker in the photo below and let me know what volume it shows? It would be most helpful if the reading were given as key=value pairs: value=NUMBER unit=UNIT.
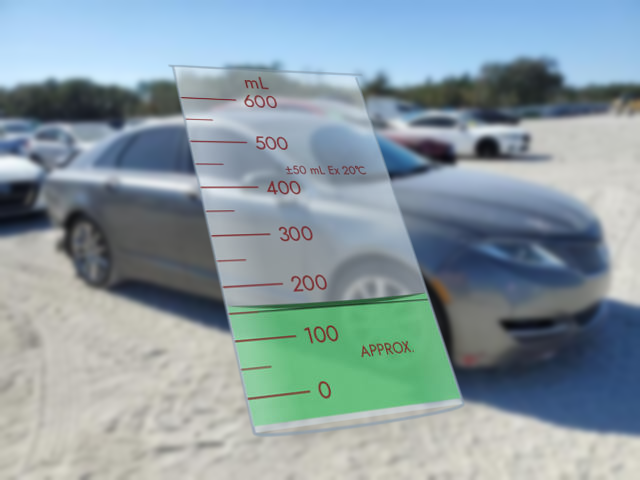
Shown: value=150 unit=mL
